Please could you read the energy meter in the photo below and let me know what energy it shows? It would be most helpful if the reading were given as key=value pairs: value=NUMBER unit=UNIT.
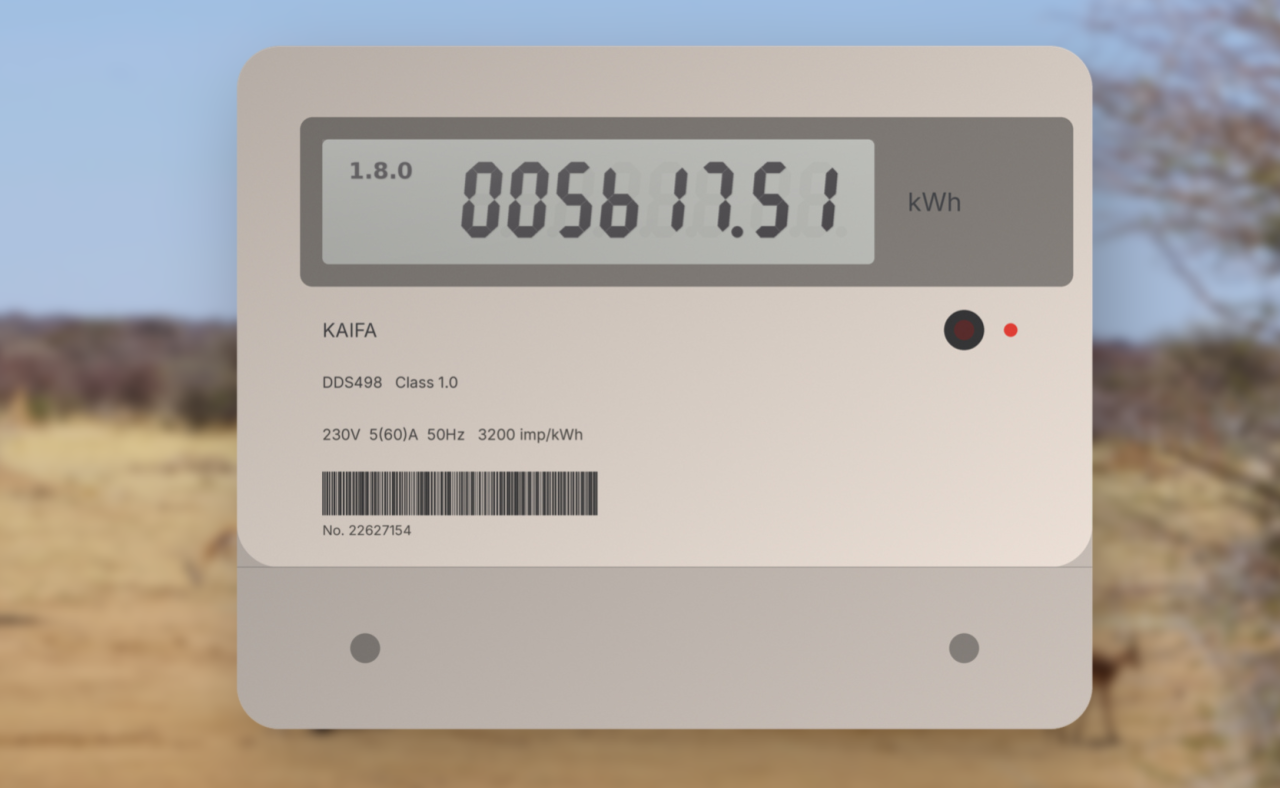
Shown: value=5617.51 unit=kWh
